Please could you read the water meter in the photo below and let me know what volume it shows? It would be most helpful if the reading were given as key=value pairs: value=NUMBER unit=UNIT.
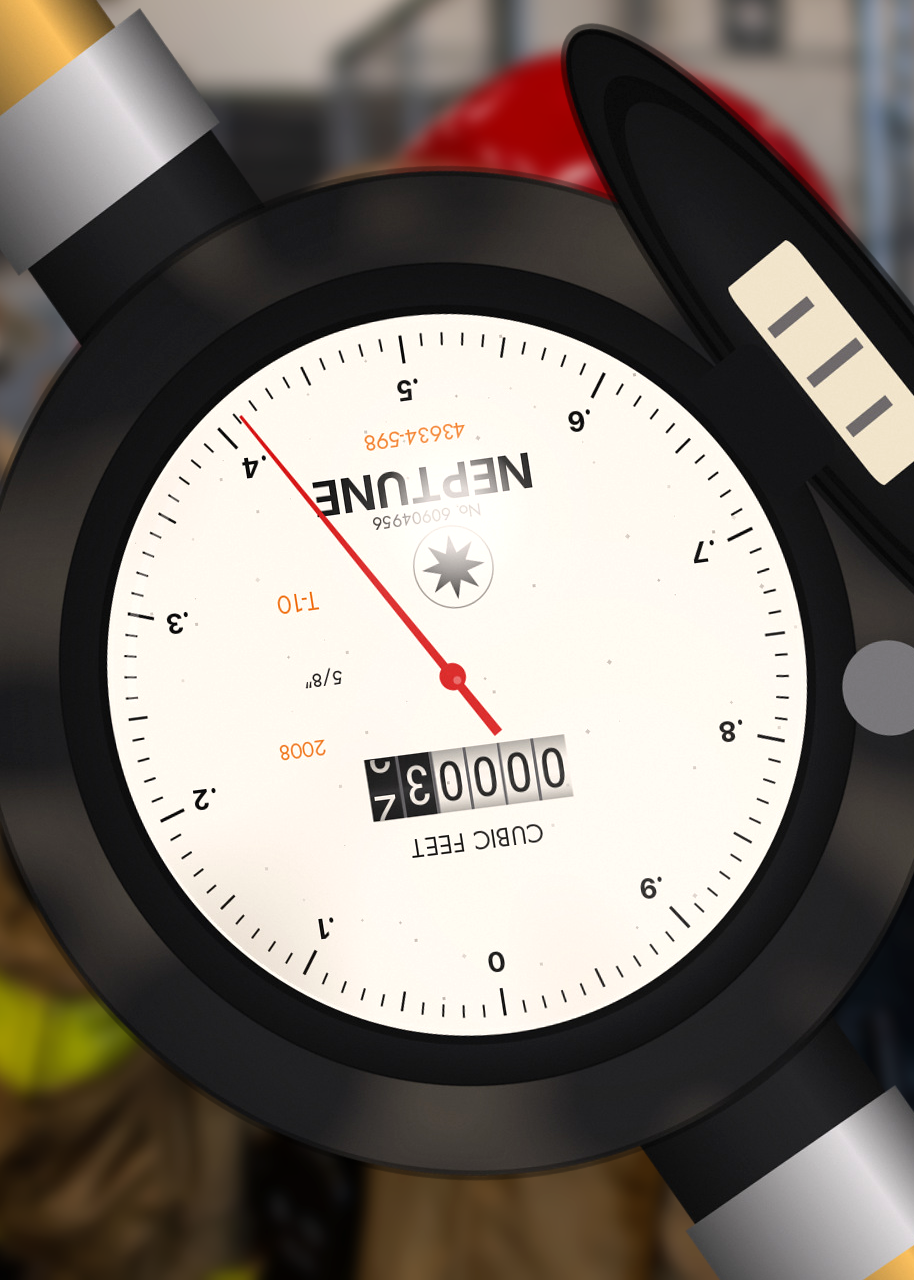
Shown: value=32.41 unit=ft³
